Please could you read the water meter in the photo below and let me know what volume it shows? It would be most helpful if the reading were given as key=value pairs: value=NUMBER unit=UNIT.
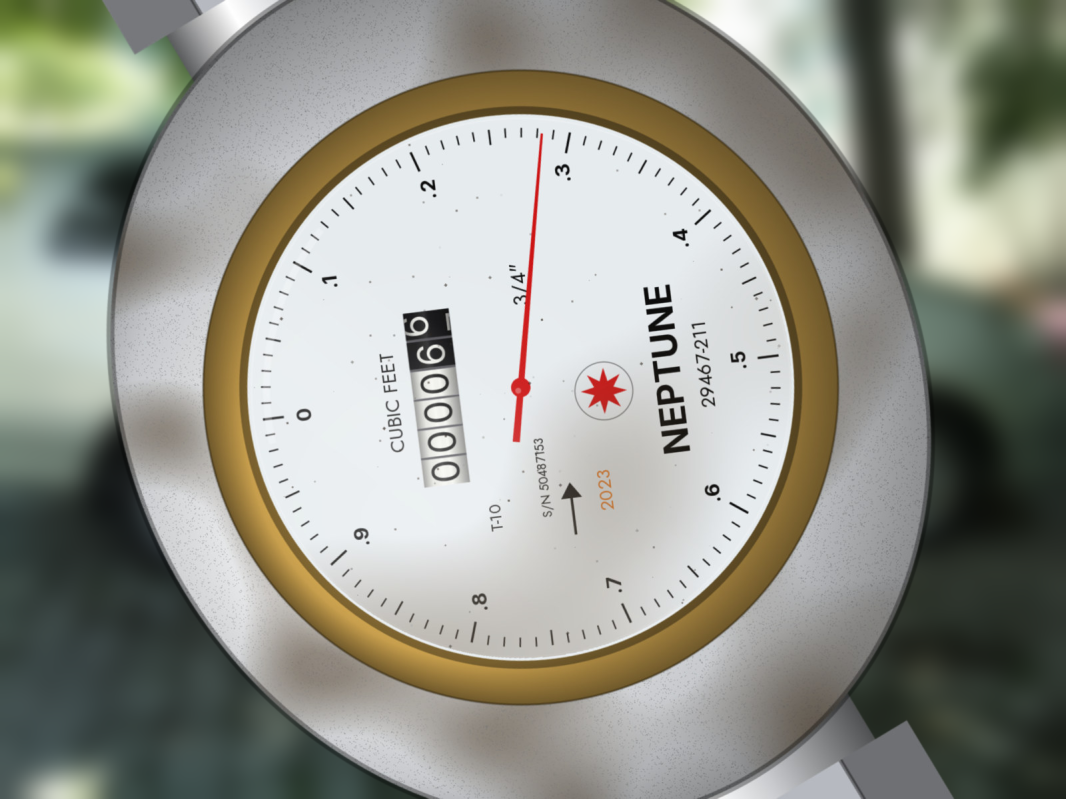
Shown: value=66.28 unit=ft³
